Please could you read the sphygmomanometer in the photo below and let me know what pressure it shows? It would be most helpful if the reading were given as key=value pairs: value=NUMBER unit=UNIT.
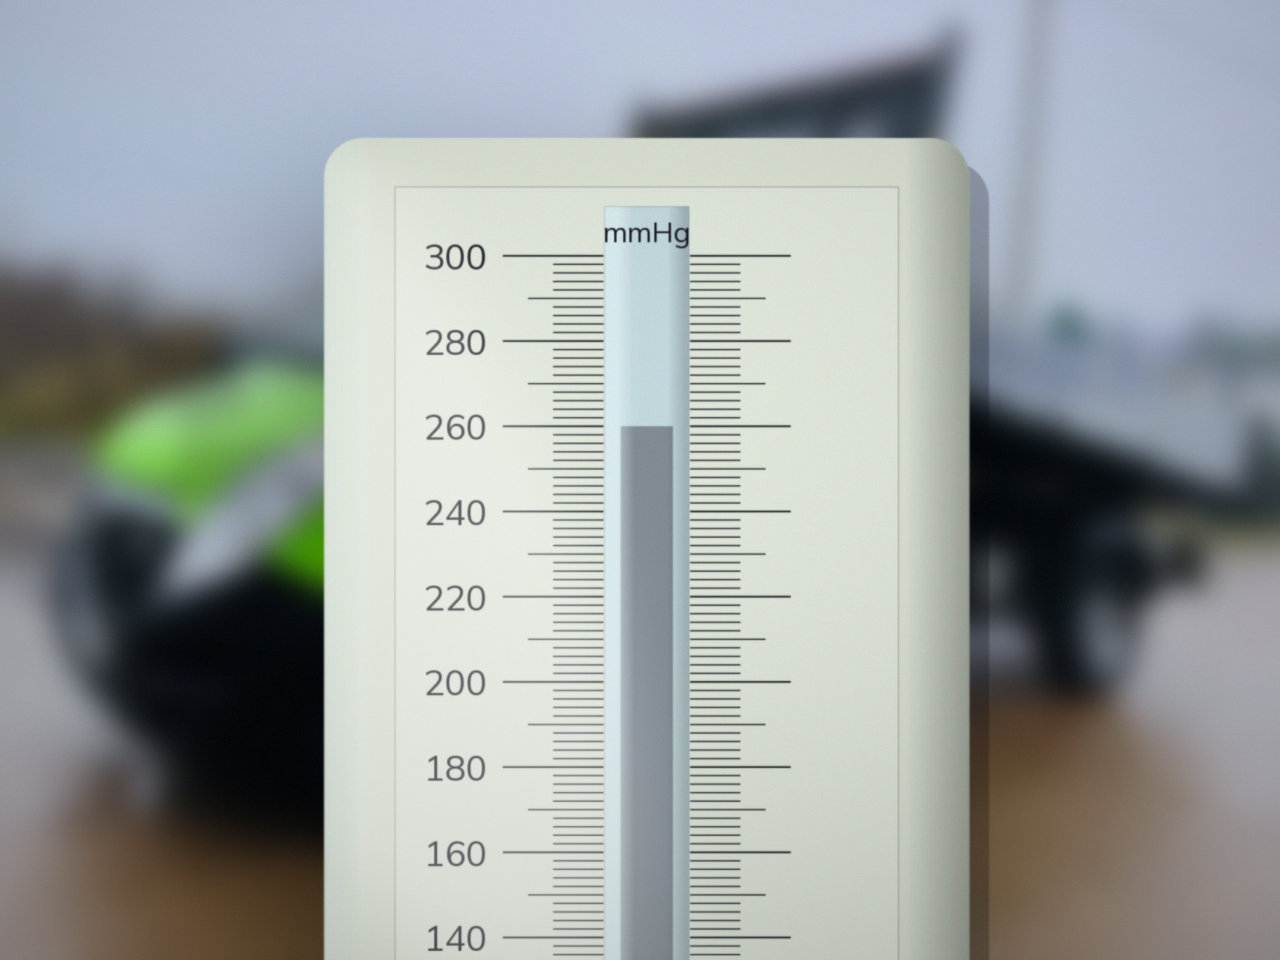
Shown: value=260 unit=mmHg
